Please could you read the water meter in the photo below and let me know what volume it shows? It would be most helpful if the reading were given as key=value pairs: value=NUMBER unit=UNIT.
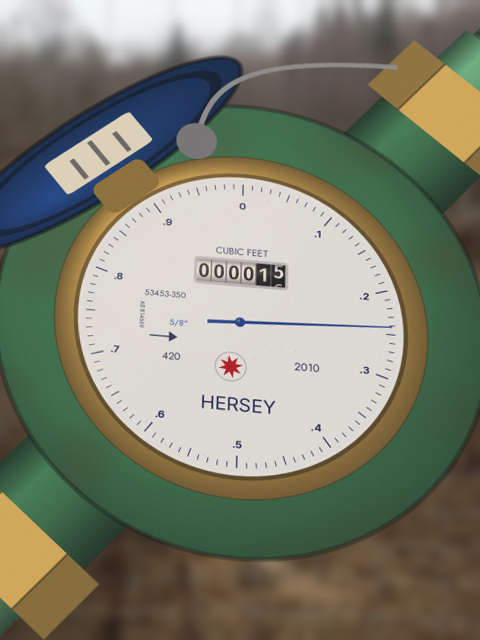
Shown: value=15.24 unit=ft³
